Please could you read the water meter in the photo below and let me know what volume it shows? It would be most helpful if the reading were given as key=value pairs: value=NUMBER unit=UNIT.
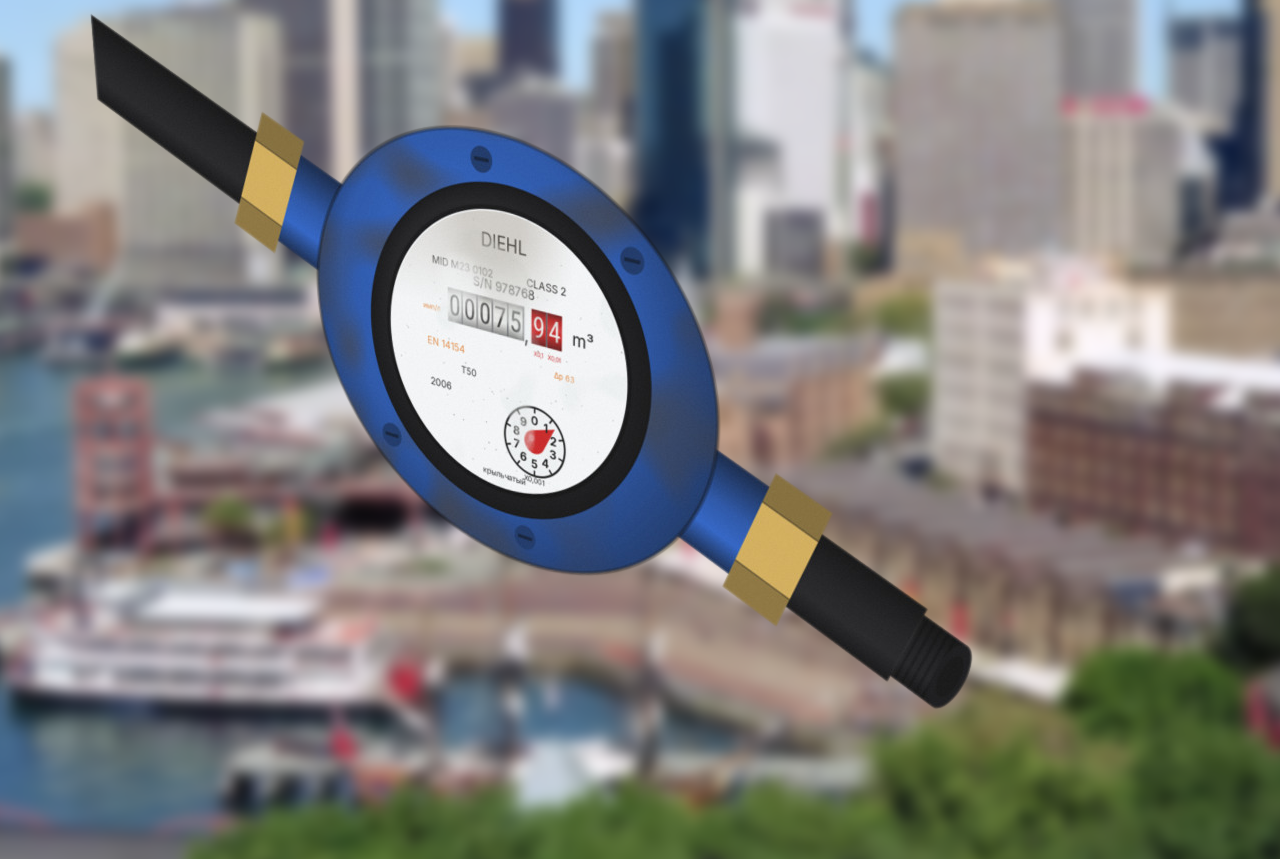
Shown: value=75.941 unit=m³
